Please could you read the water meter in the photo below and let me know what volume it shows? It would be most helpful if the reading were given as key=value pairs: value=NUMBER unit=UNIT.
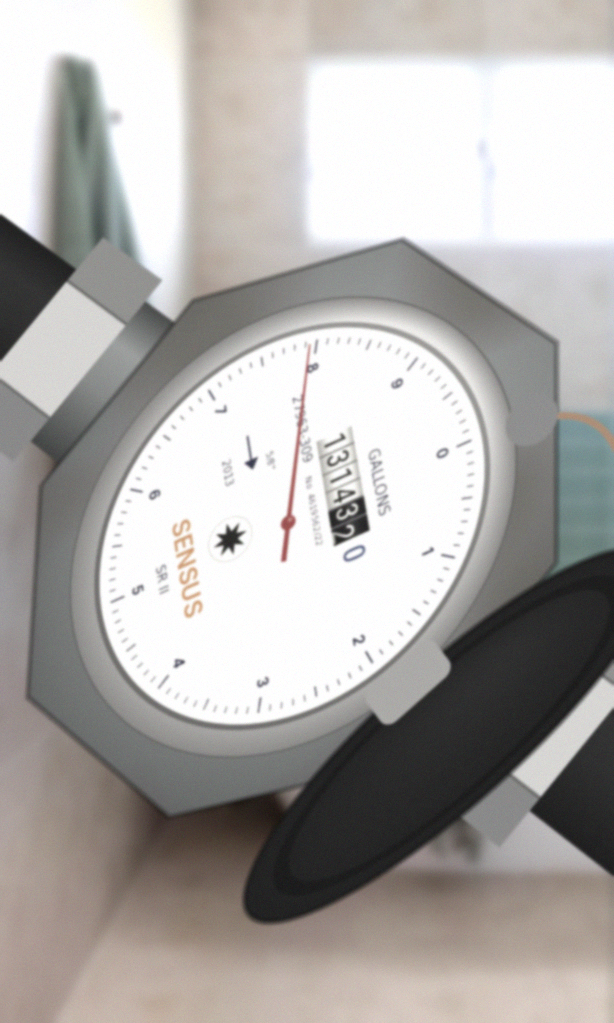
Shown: value=1314317.9 unit=gal
